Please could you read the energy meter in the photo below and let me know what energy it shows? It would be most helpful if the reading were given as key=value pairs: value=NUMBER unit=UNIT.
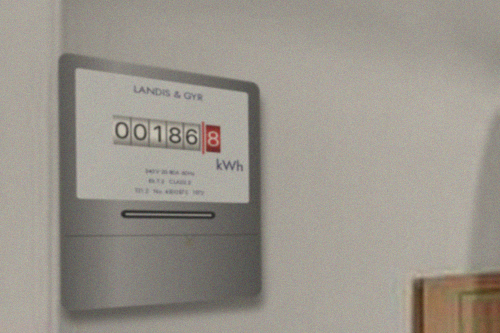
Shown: value=186.8 unit=kWh
